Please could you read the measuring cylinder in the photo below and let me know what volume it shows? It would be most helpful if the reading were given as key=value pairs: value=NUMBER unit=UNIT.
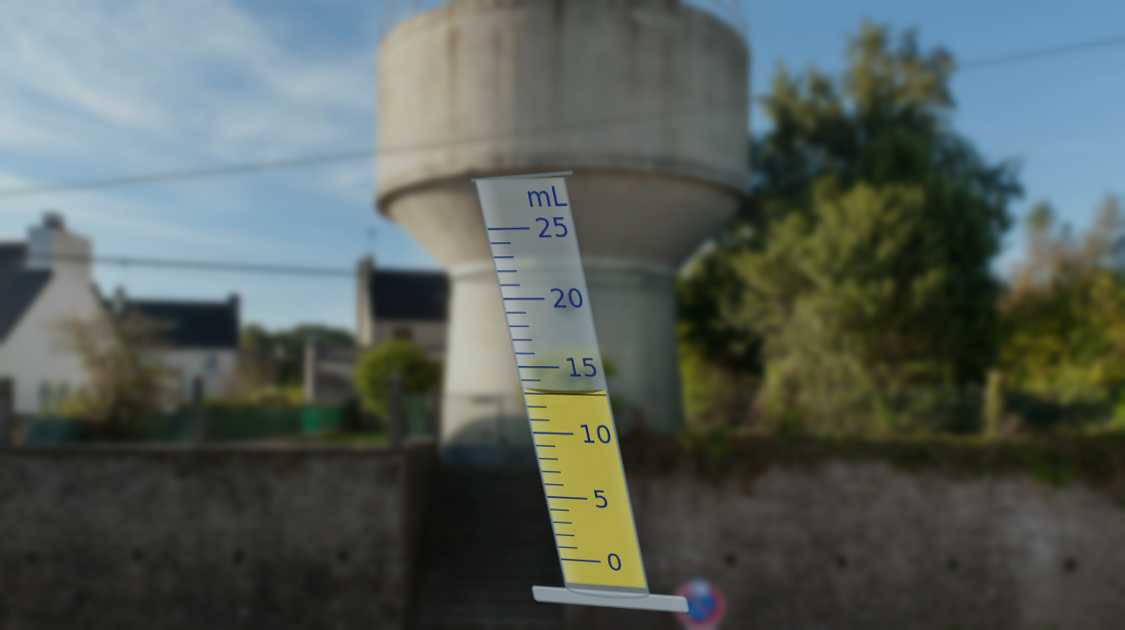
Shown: value=13 unit=mL
